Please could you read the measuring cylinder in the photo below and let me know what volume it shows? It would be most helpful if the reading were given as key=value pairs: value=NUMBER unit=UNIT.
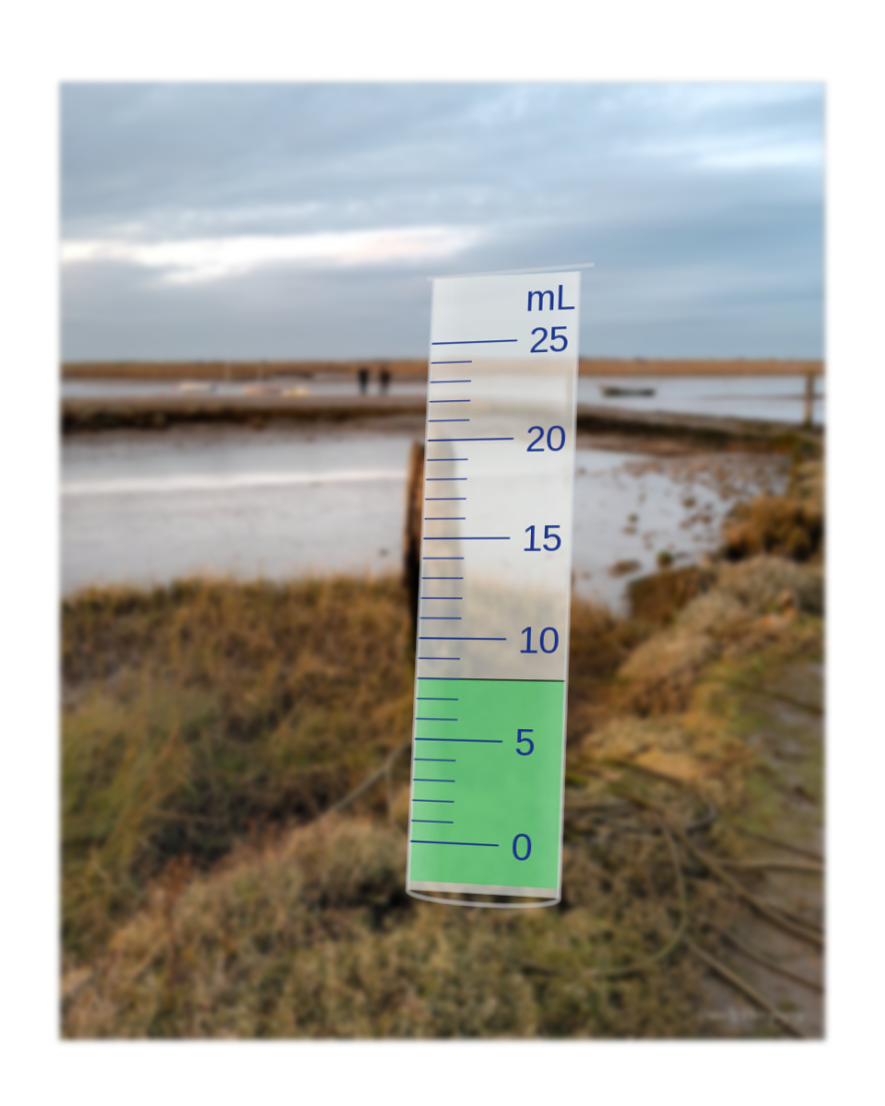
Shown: value=8 unit=mL
